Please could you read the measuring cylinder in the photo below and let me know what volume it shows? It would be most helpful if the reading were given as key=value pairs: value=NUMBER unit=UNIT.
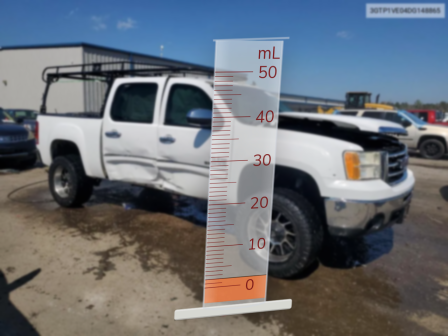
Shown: value=2 unit=mL
